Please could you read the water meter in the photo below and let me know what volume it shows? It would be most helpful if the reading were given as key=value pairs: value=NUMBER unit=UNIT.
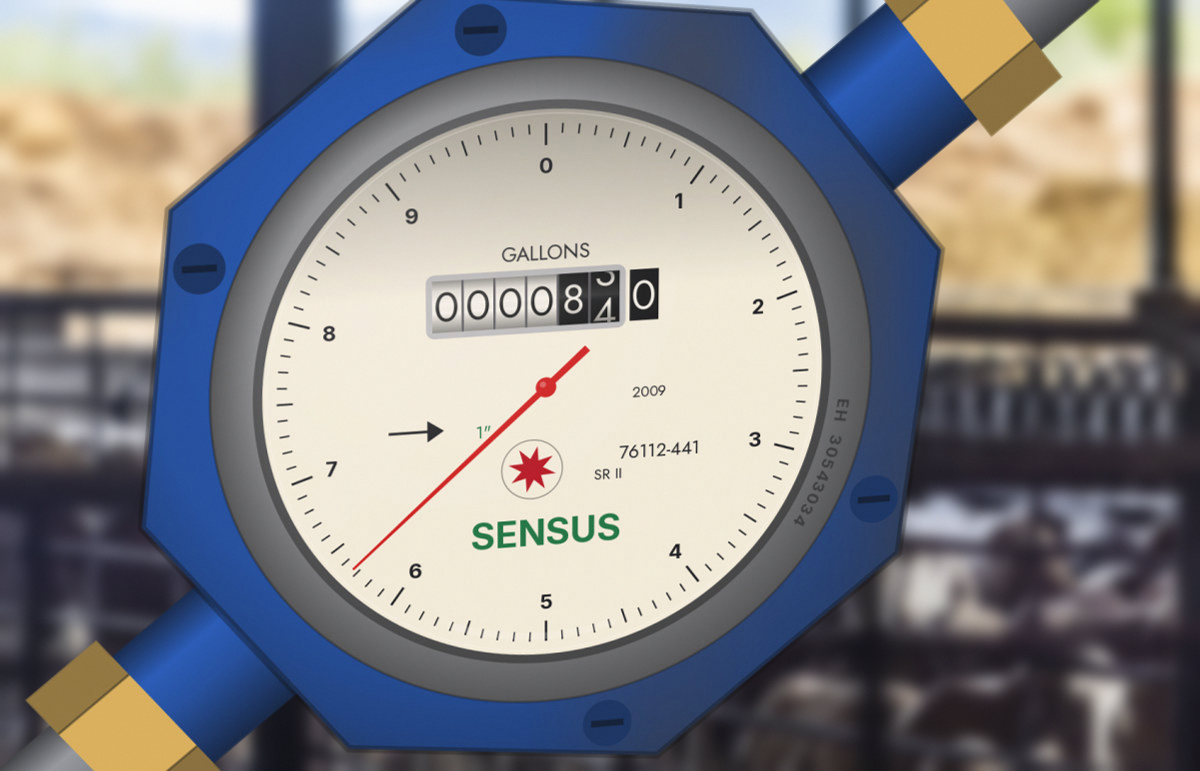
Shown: value=836.3 unit=gal
